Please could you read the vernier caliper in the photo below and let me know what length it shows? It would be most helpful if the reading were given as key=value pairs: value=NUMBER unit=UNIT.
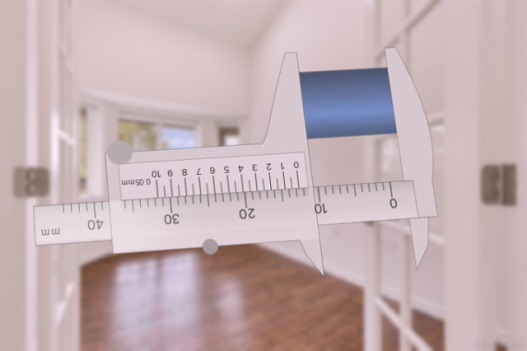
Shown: value=12.6 unit=mm
